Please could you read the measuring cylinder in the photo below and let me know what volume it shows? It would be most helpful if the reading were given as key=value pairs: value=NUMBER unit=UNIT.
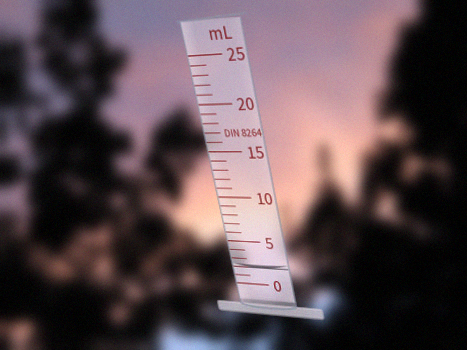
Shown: value=2 unit=mL
